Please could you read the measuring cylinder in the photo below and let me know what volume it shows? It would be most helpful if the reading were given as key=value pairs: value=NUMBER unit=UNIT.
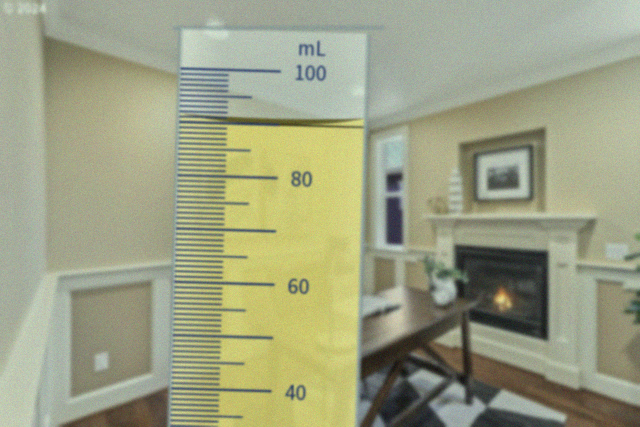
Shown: value=90 unit=mL
